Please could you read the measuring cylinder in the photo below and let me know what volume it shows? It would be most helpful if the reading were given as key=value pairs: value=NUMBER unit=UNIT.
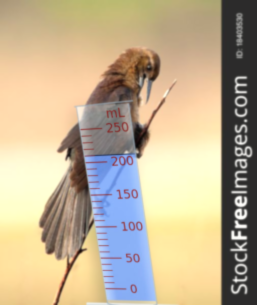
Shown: value=210 unit=mL
